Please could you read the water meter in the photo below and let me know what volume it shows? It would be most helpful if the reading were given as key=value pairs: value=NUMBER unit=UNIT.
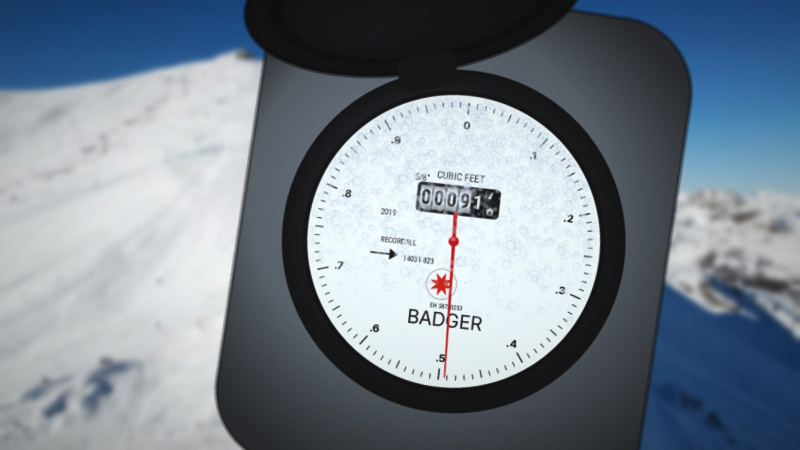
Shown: value=917.49 unit=ft³
